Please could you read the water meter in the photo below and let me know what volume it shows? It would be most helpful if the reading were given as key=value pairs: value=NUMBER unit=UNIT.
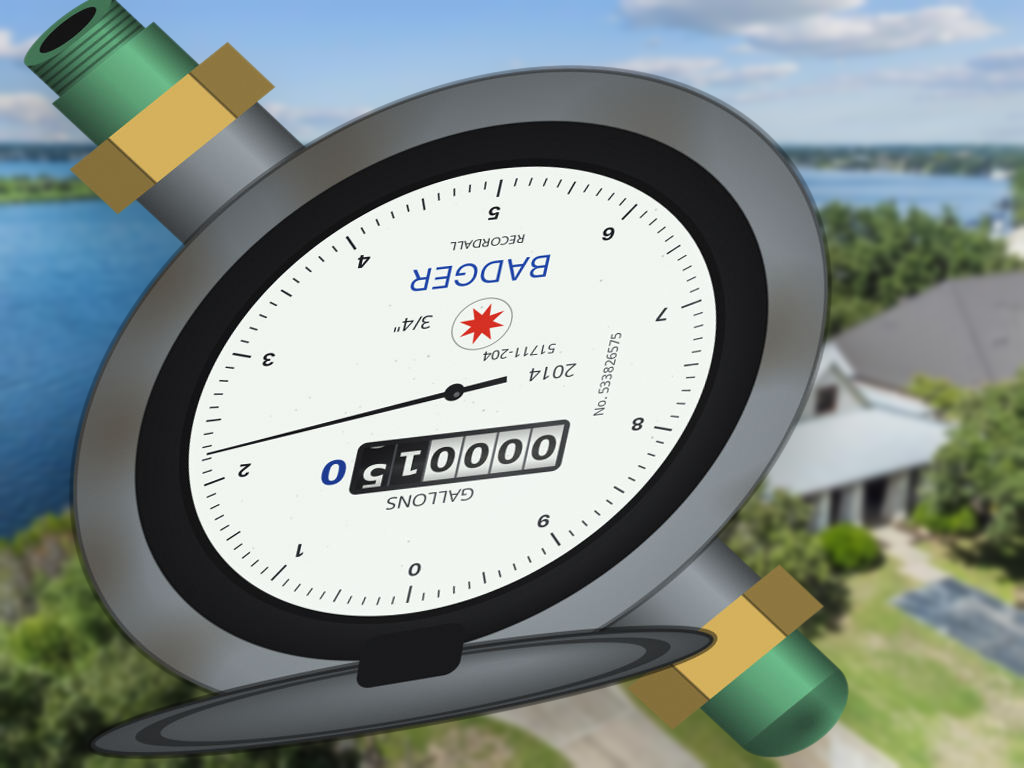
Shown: value=152.2 unit=gal
